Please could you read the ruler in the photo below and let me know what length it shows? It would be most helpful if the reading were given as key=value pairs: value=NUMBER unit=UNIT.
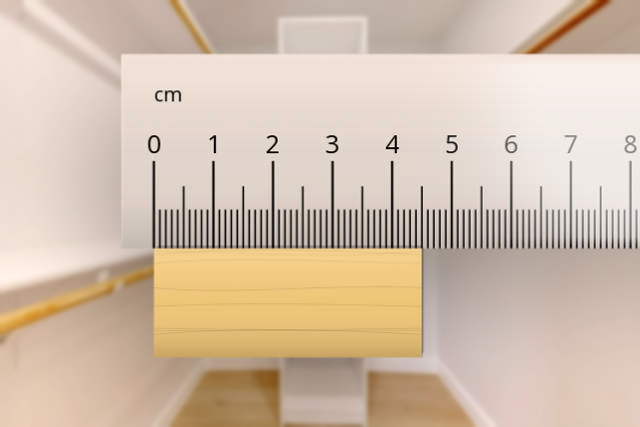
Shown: value=4.5 unit=cm
